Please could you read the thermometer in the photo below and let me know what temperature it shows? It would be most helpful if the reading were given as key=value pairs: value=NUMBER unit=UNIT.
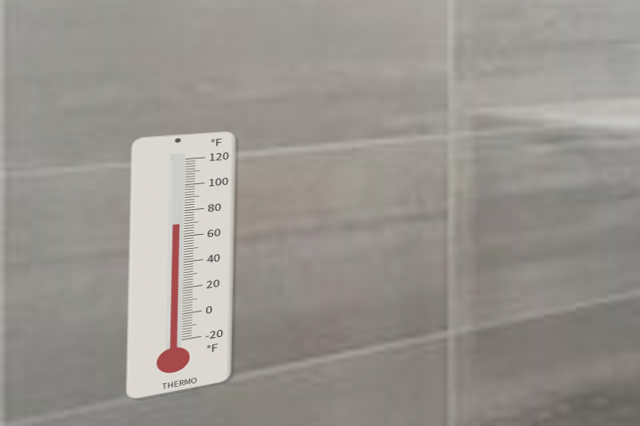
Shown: value=70 unit=°F
